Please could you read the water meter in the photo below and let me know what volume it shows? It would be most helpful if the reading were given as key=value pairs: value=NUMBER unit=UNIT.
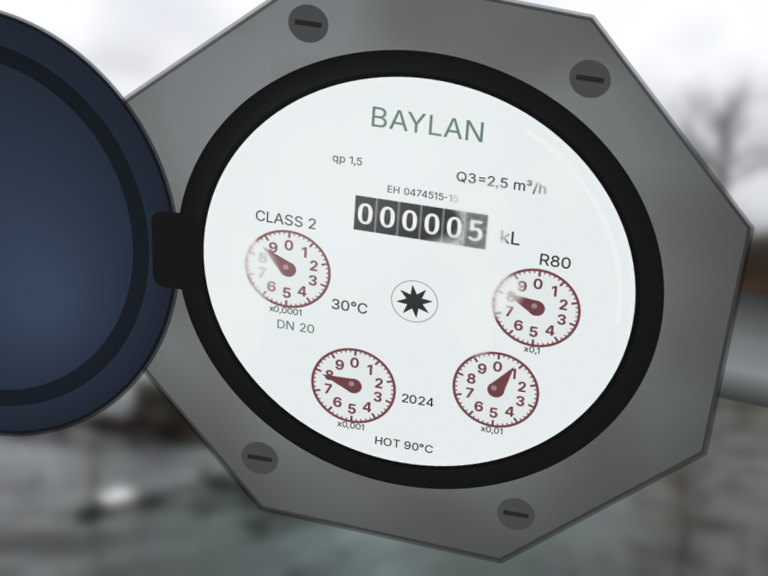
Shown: value=5.8078 unit=kL
